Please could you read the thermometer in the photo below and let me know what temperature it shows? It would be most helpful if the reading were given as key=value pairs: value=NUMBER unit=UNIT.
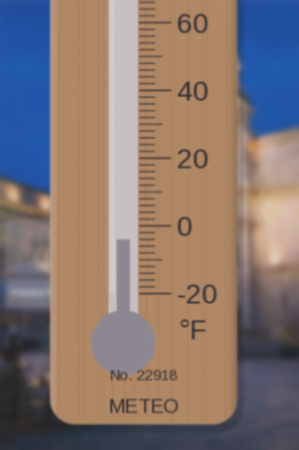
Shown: value=-4 unit=°F
